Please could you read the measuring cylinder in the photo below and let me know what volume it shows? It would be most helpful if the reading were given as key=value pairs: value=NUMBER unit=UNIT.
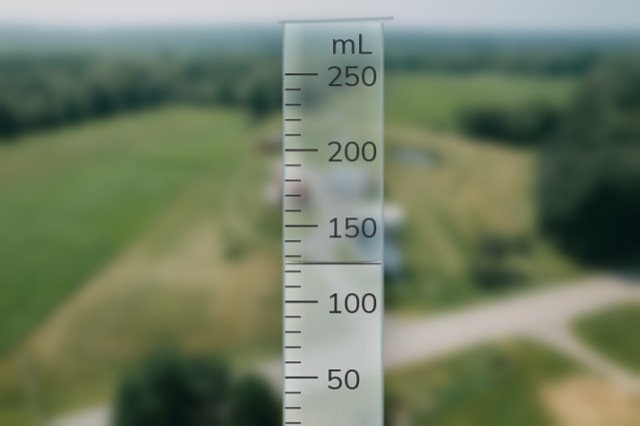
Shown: value=125 unit=mL
